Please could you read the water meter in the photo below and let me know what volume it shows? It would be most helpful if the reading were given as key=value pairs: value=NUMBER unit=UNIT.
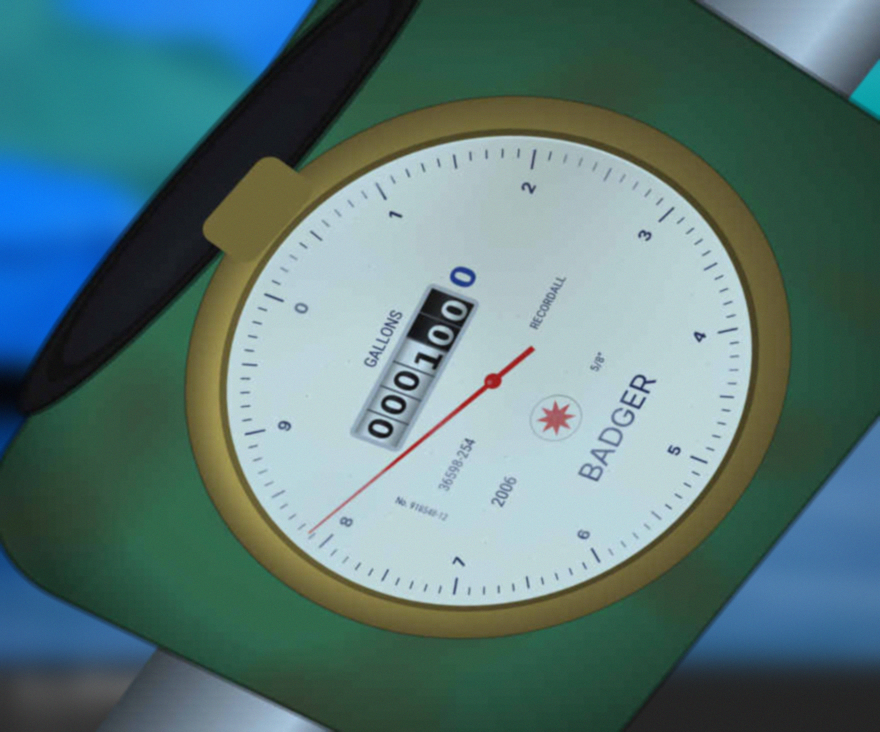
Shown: value=998.1 unit=gal
